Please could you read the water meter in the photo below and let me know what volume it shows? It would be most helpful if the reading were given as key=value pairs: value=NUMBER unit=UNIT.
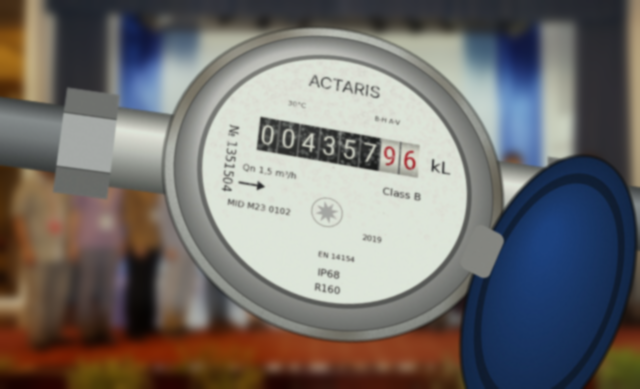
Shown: value=4357.96 unit=kL
